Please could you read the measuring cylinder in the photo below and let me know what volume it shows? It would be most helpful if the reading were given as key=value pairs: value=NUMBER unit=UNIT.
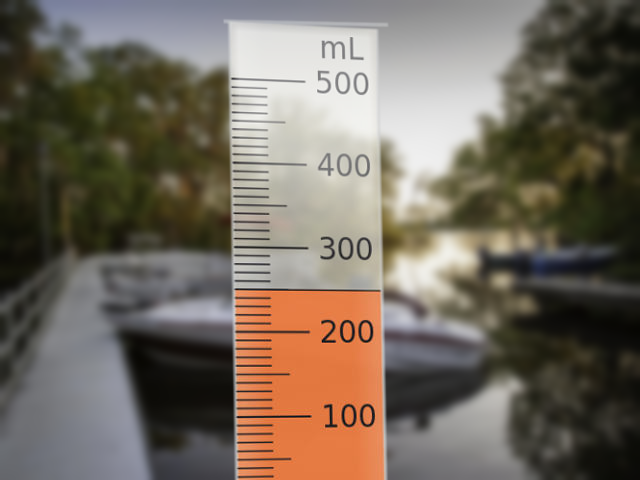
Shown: value=250 unit=mL
